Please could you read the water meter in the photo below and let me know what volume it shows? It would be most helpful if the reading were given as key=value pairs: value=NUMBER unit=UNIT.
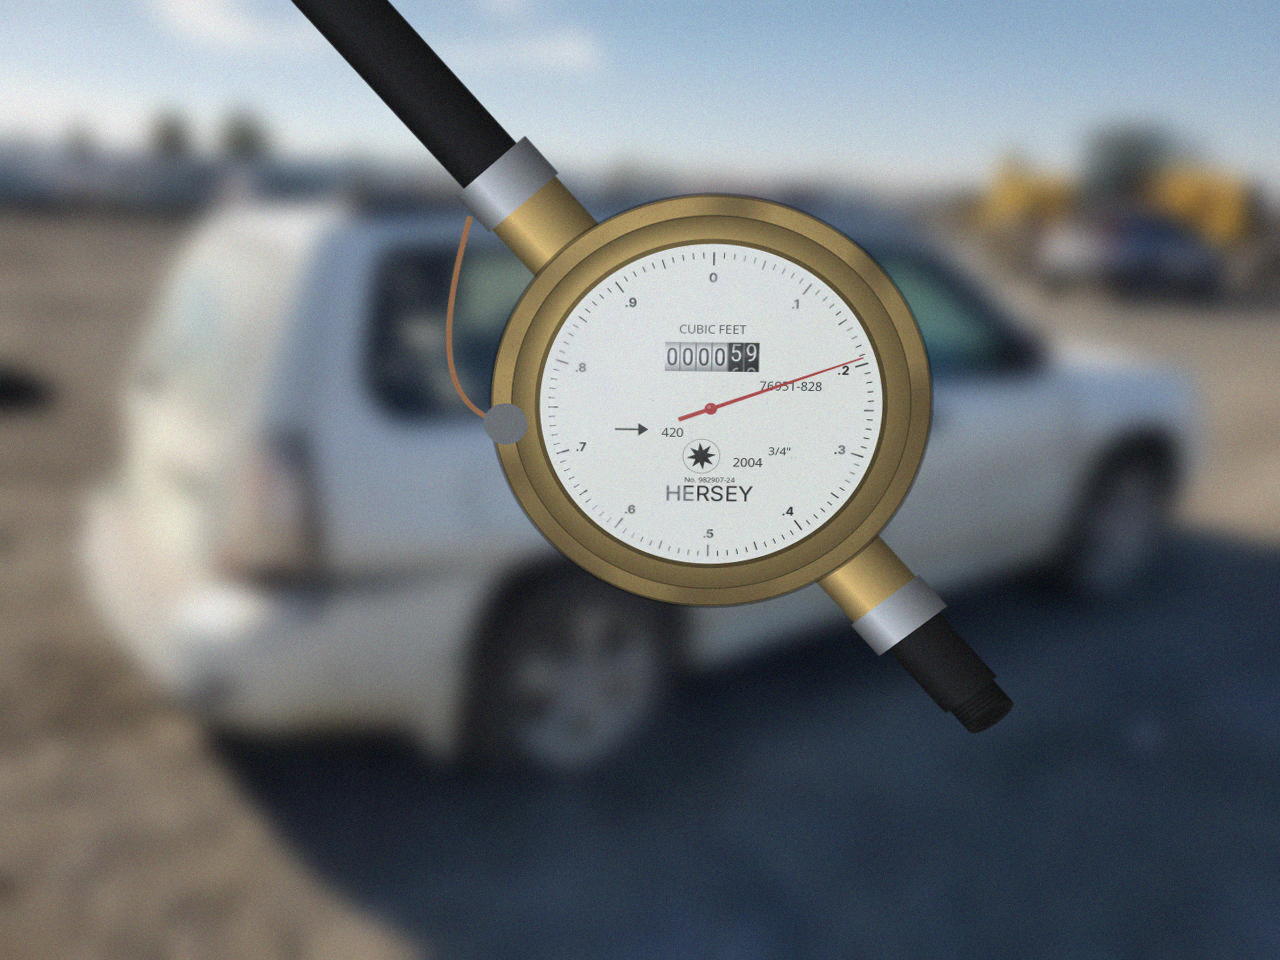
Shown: value=59.19 unit=ft³
